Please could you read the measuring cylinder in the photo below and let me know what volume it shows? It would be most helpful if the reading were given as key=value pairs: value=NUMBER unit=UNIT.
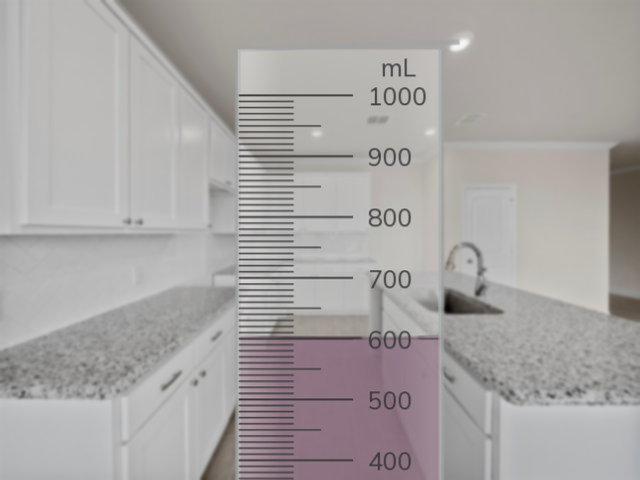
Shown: value=600 unit=mL
